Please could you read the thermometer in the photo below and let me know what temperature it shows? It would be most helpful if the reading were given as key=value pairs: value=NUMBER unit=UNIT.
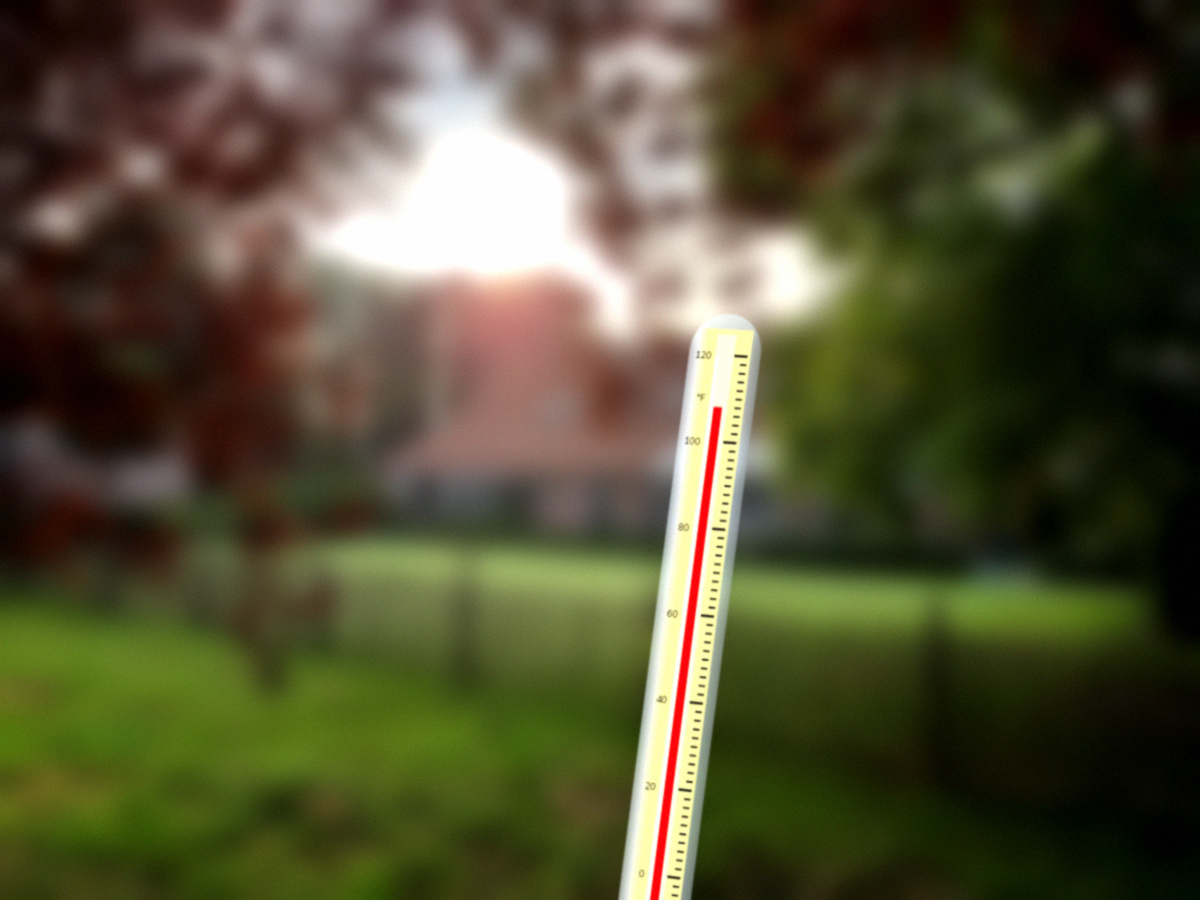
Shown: value=108 unit=°F
